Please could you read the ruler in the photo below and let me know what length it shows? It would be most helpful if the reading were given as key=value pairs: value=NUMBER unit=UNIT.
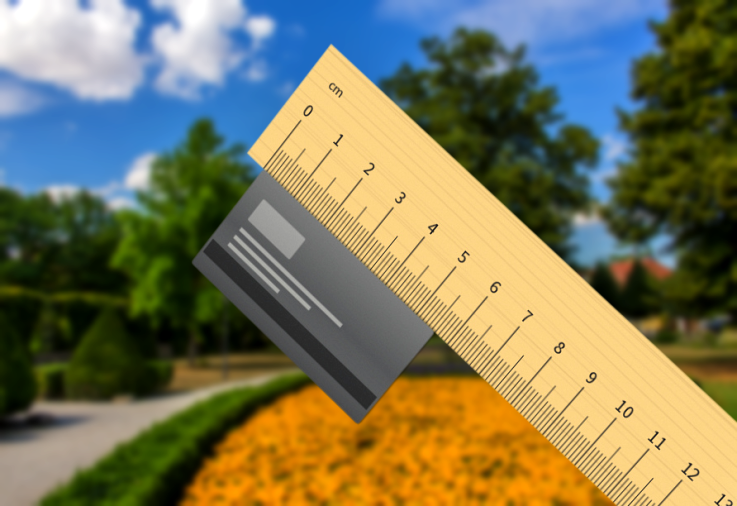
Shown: value=5.6 unit=cm
